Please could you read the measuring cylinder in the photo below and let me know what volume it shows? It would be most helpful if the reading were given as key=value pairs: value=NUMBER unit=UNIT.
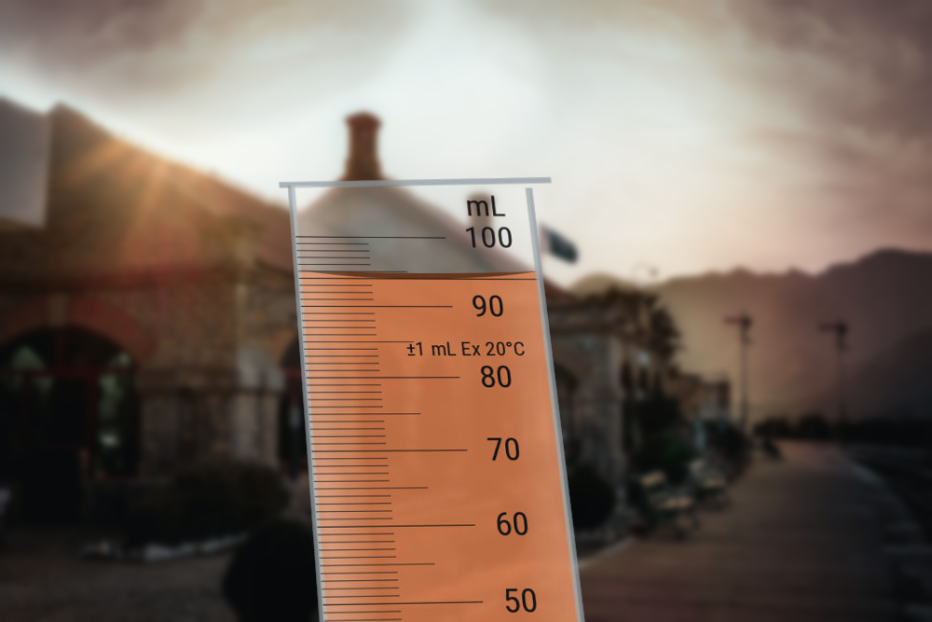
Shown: value=94 unit=mL
